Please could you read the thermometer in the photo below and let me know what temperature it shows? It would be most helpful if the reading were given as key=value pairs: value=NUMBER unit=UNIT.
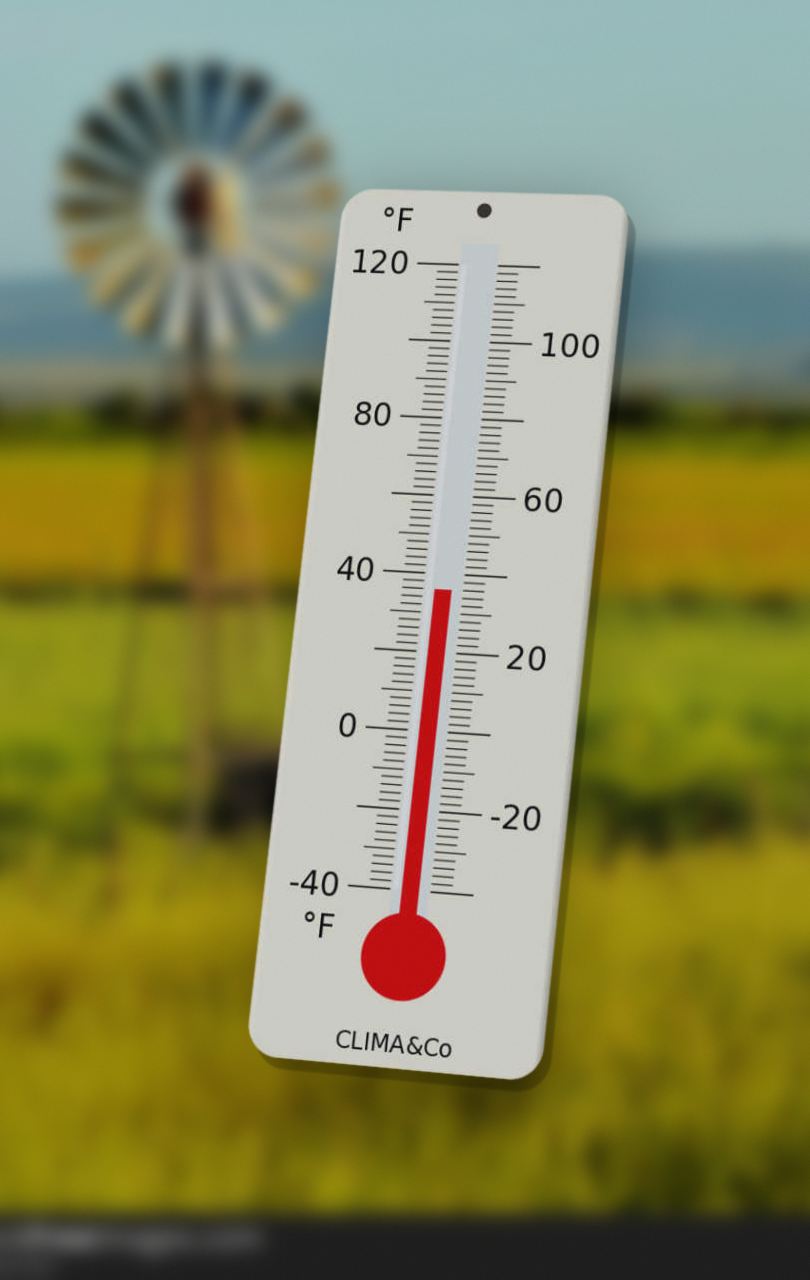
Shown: value=36 unit=°F
